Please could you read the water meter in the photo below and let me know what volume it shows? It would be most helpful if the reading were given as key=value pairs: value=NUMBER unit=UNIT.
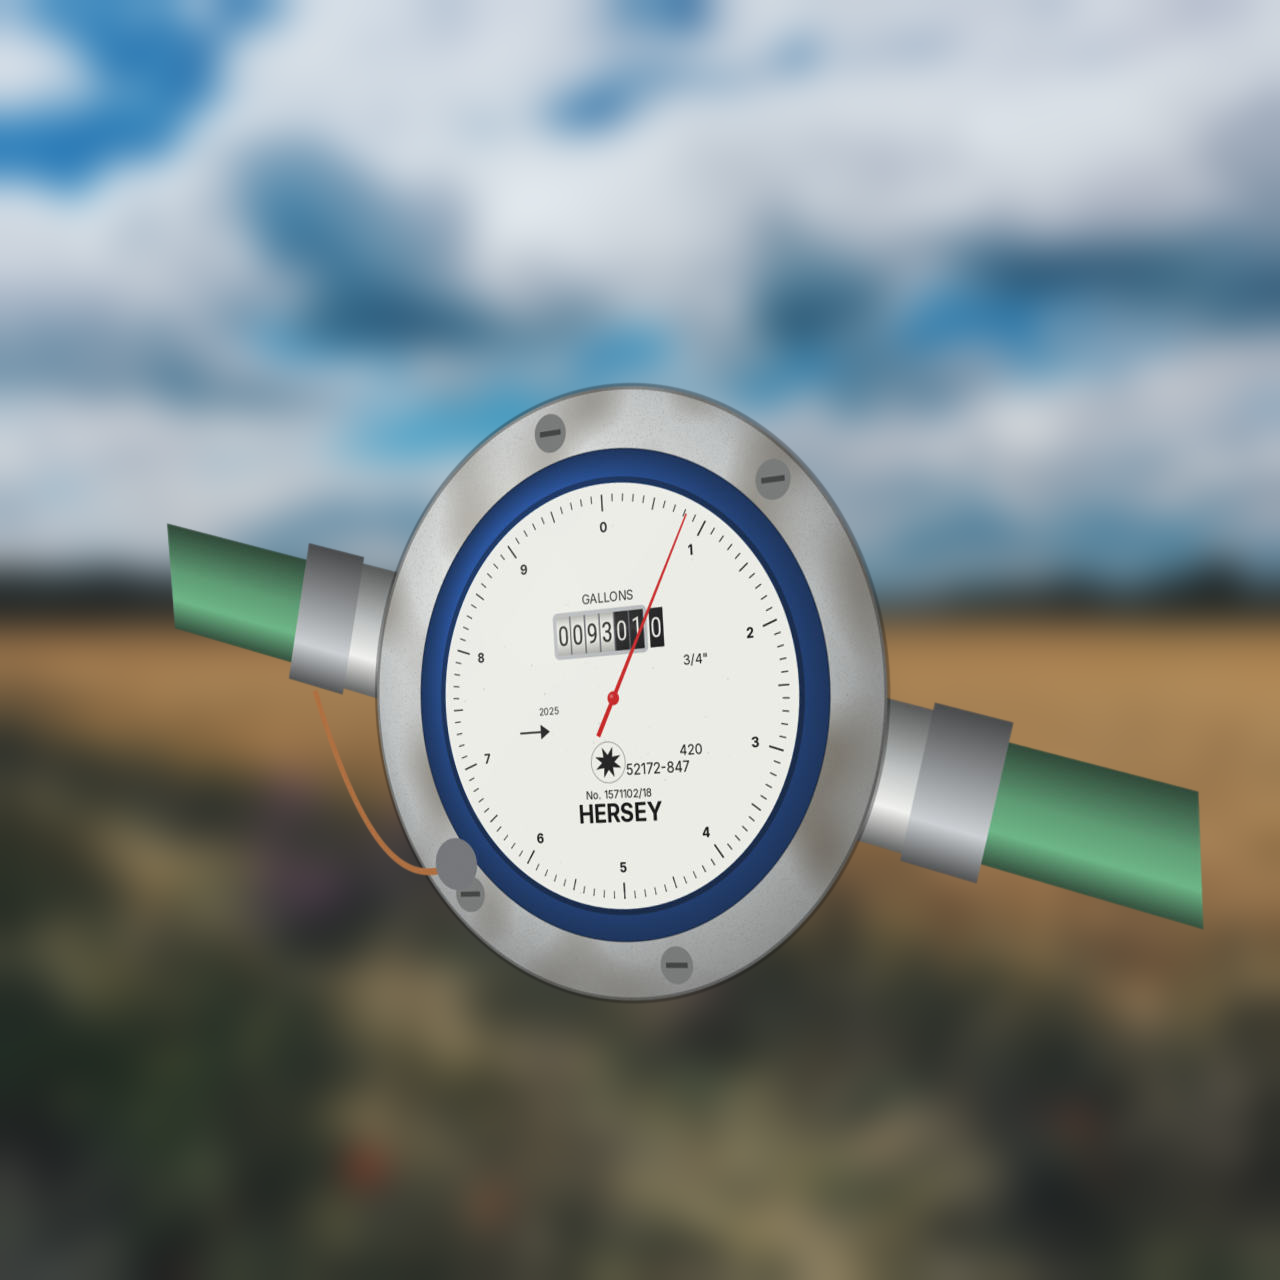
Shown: value=93010.8 unit=gal
